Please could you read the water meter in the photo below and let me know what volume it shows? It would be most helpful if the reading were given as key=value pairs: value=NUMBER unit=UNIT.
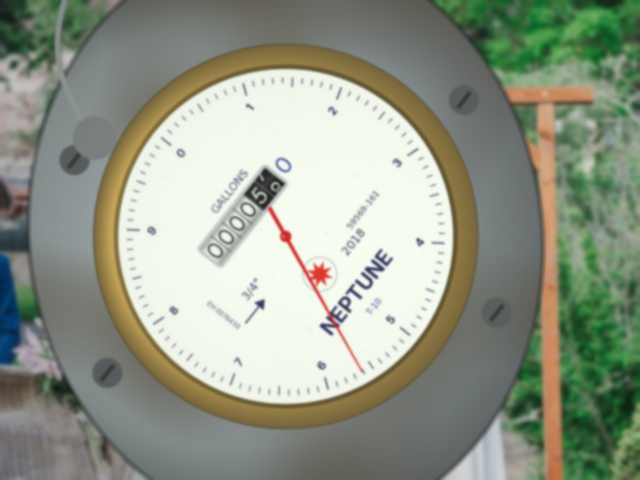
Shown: value=575.6 unit=gal
